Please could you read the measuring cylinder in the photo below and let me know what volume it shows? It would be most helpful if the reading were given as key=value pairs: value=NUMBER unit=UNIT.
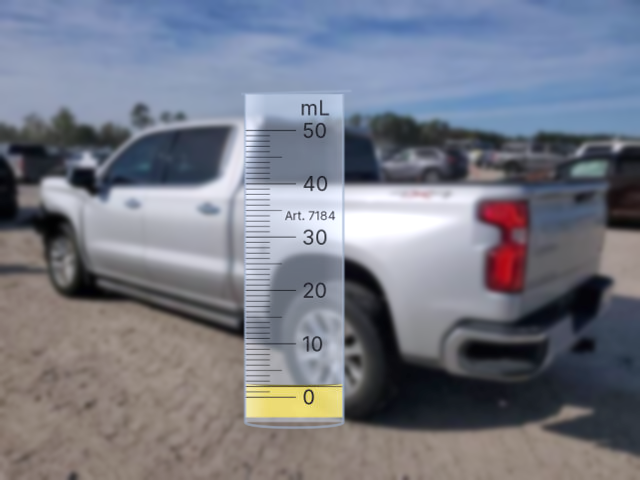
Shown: value=2 unit=mL
